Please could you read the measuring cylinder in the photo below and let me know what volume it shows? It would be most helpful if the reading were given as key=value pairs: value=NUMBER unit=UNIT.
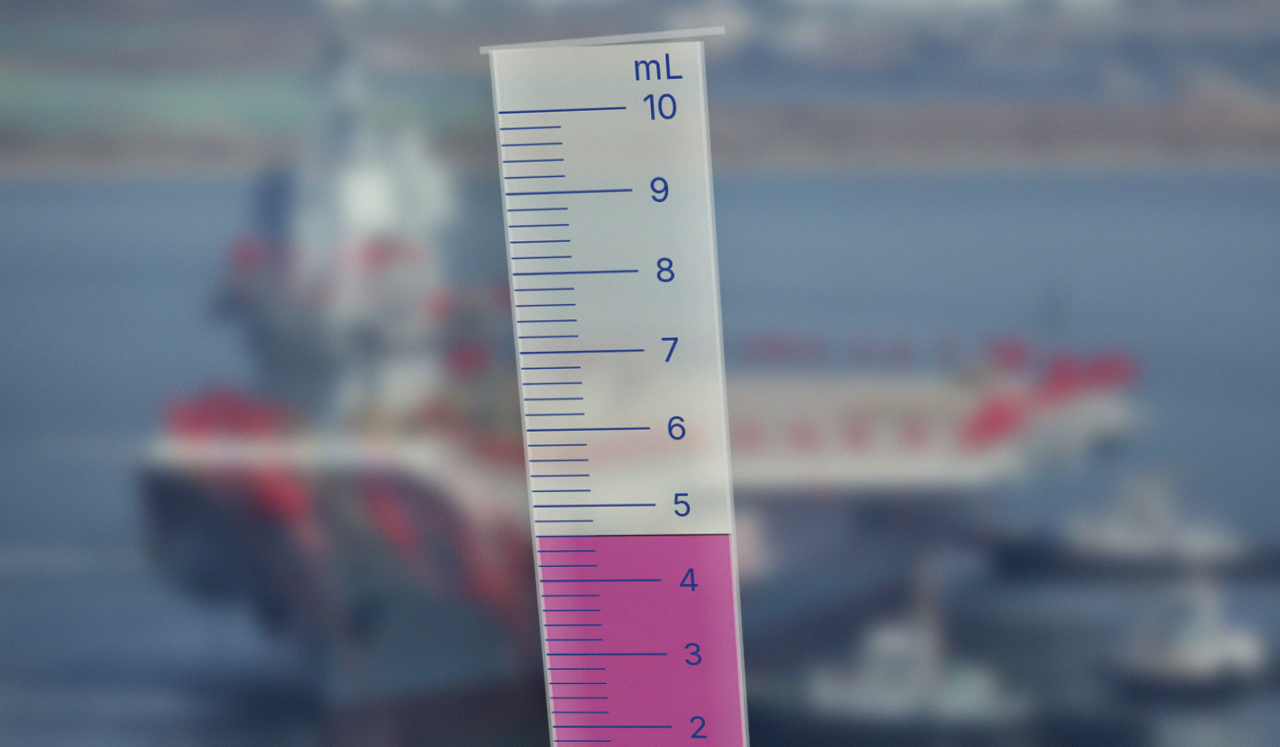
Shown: value=4.6 unit=mL
